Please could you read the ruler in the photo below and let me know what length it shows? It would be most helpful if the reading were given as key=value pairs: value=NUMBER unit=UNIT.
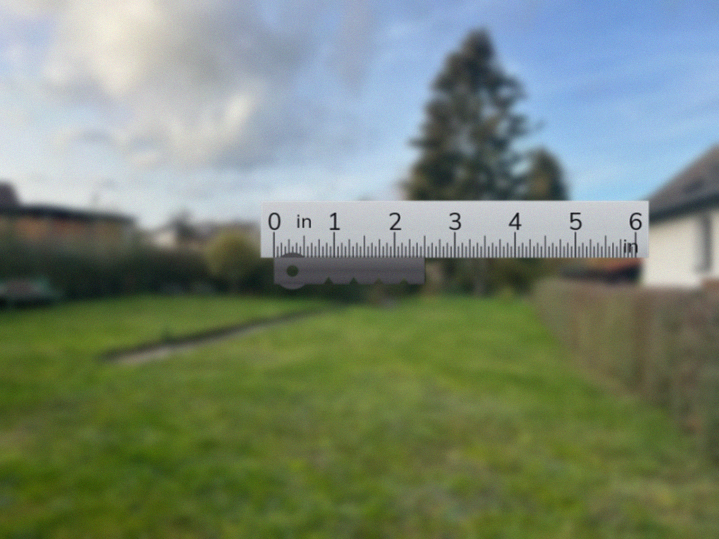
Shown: value=2.5 unit=in
